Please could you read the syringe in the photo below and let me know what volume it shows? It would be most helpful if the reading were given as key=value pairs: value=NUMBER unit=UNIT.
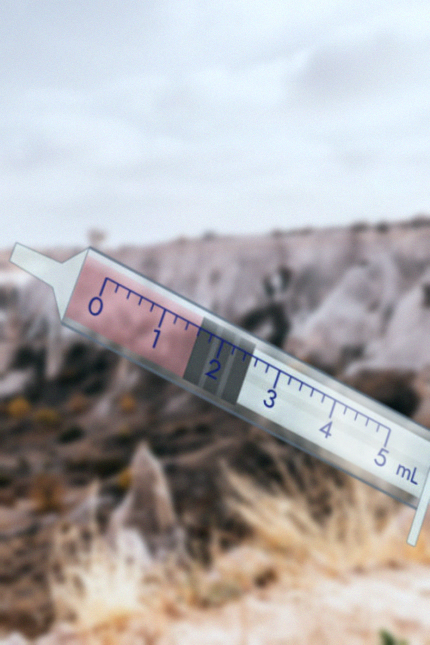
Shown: value=1.6 unit=mL
